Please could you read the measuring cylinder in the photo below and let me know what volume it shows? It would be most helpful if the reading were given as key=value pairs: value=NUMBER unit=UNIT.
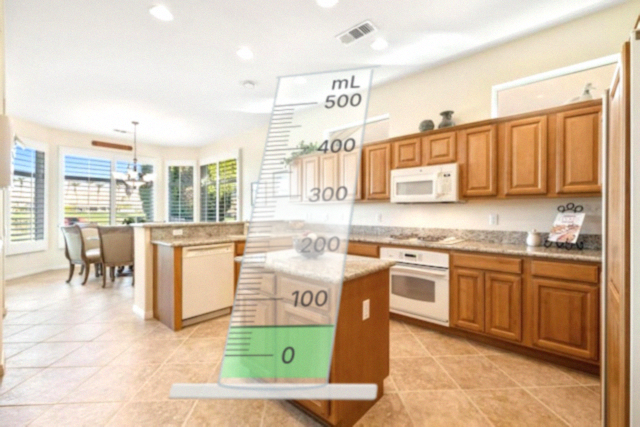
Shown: value=50 unit=mL
